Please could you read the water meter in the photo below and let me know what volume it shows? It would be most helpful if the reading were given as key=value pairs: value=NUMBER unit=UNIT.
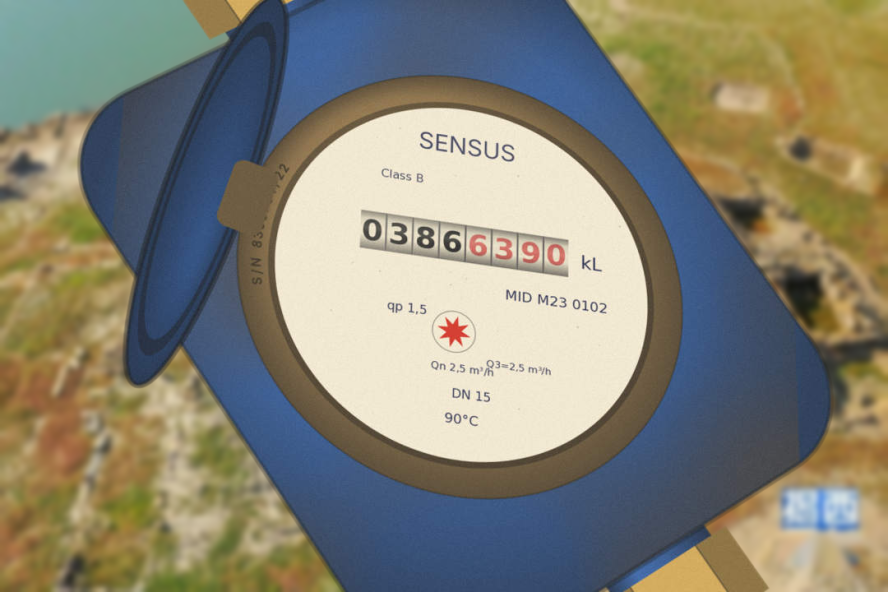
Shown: value=386.6390 unit=kL
